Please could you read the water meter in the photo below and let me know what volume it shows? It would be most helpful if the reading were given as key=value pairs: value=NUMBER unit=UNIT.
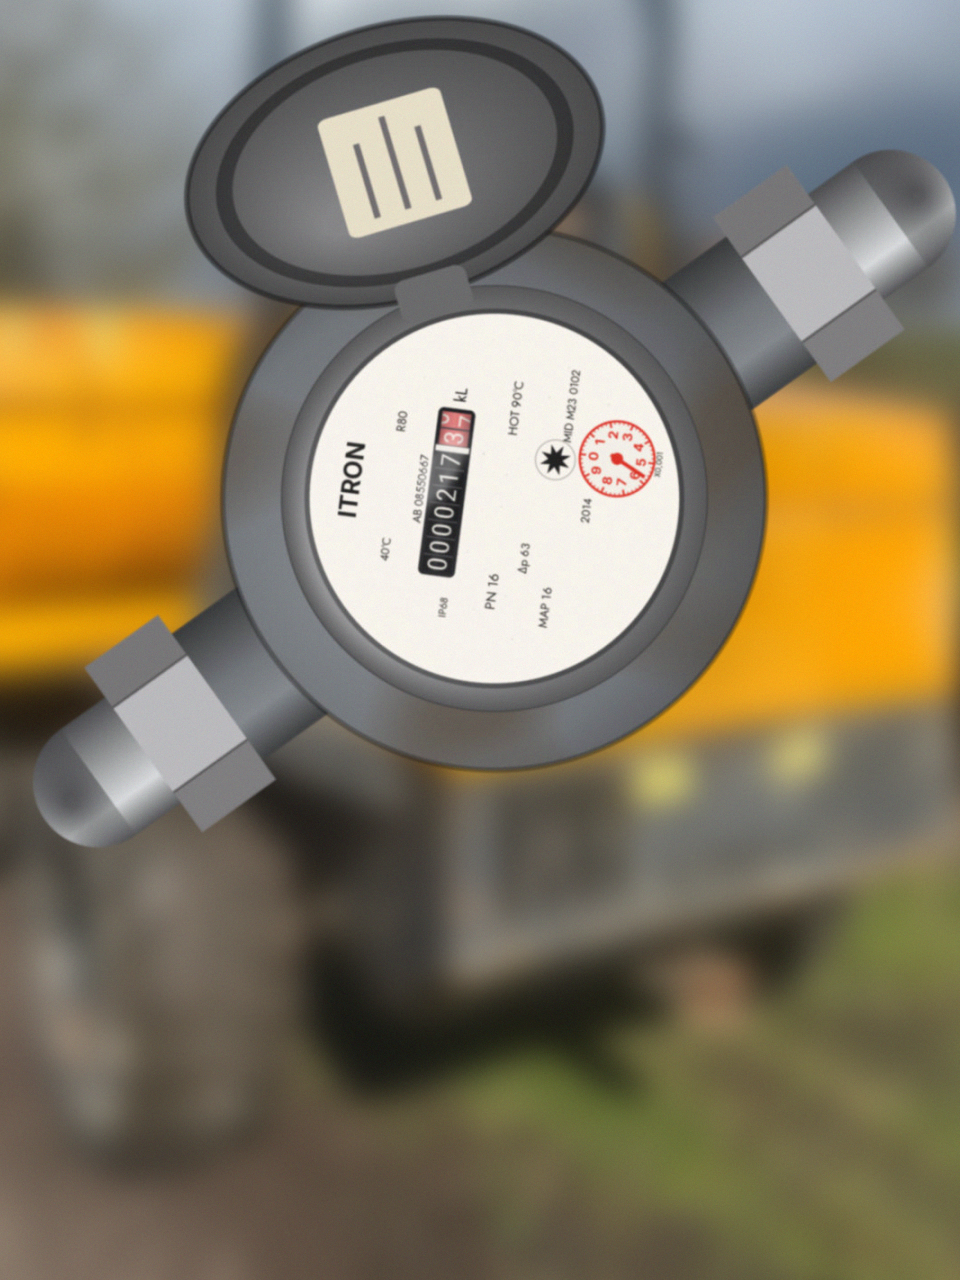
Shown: value=217.365 unit=kL
